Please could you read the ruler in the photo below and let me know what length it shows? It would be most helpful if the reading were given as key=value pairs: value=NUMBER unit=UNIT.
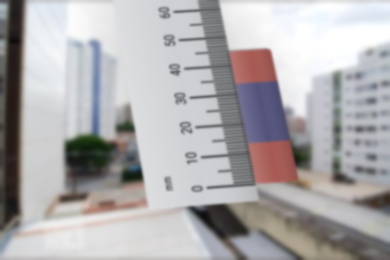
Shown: value=45 unit=mm
